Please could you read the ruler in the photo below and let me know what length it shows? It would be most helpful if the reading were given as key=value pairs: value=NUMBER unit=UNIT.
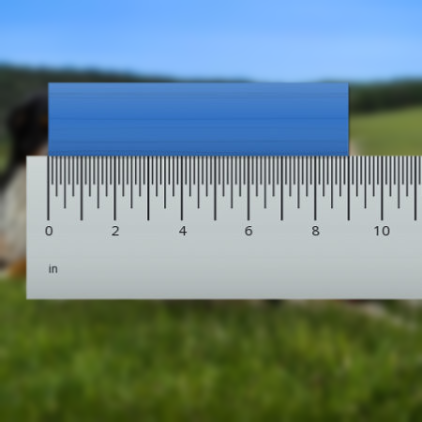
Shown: value=9 unit=in
